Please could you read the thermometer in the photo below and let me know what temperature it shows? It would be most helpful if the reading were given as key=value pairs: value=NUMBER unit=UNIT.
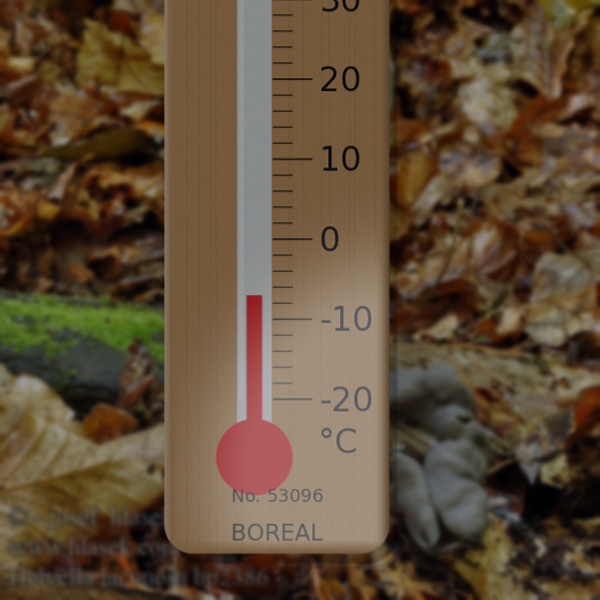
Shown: value=-7 unit=°C
